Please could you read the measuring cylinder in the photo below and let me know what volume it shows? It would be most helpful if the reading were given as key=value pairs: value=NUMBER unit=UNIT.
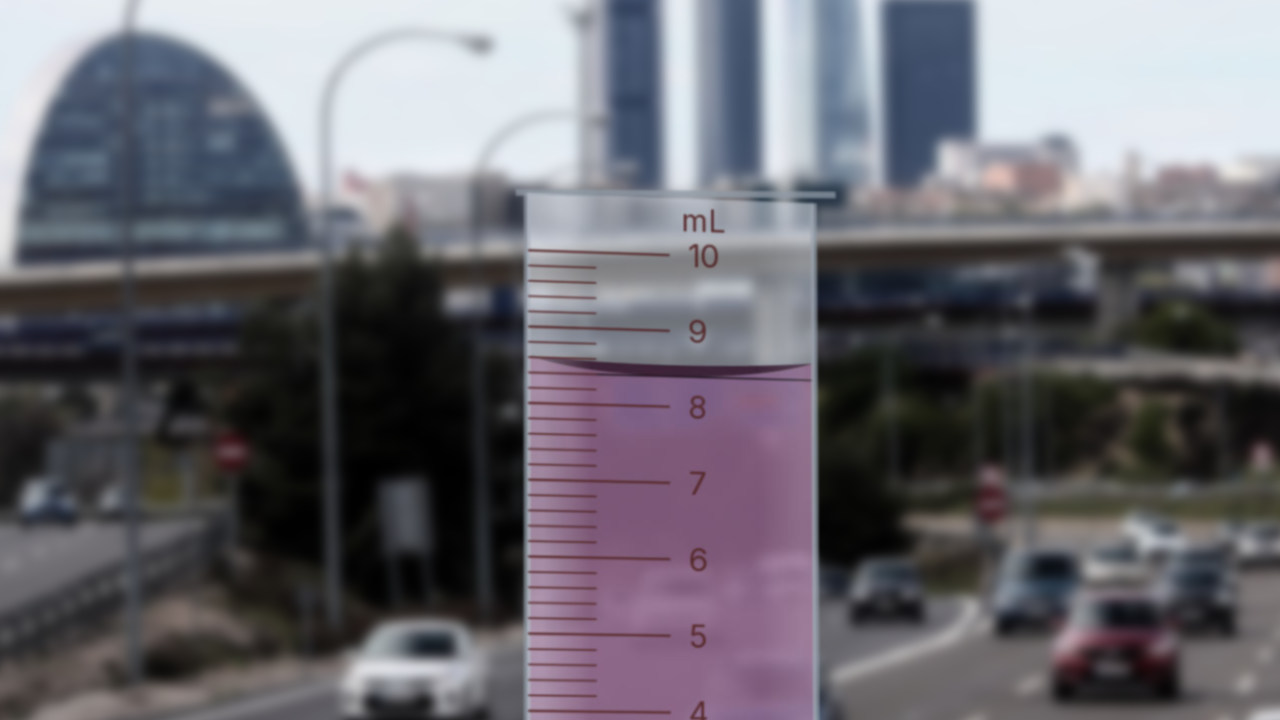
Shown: value=8.4 unit=mL
